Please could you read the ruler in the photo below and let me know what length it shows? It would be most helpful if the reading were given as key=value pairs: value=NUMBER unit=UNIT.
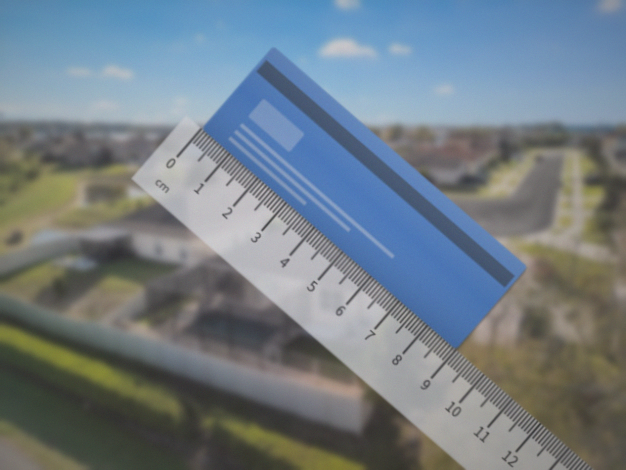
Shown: value=9 unit=cm
